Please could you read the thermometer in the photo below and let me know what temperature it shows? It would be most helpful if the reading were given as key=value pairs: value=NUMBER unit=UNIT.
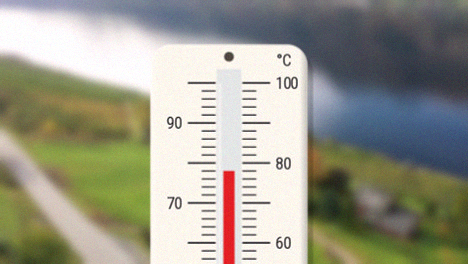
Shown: value=78 unit=°C
